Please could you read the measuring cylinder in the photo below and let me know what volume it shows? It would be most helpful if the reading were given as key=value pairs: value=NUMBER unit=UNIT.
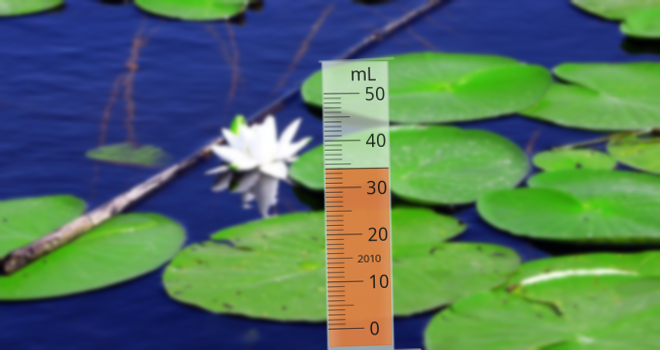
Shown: value=34 unit=mL
